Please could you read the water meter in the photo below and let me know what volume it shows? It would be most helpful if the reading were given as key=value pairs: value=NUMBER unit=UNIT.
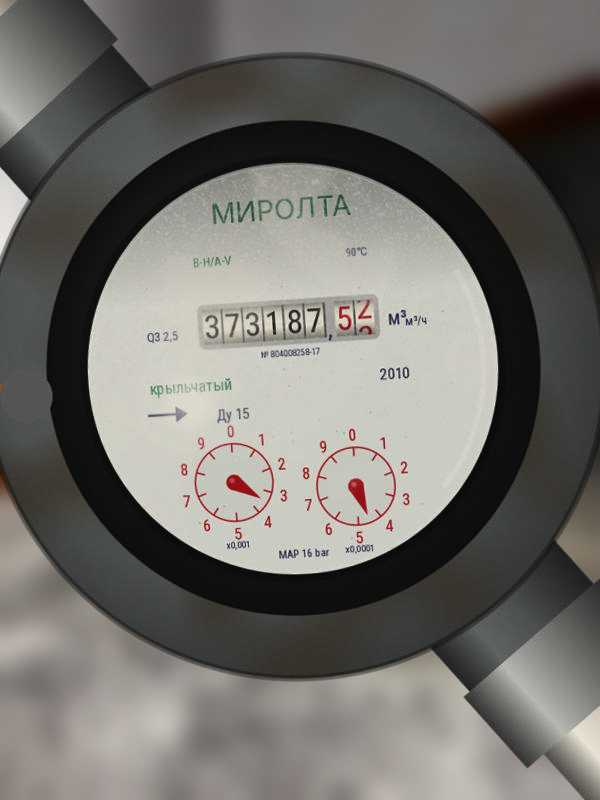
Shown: value=373187.5234 unit=m³
